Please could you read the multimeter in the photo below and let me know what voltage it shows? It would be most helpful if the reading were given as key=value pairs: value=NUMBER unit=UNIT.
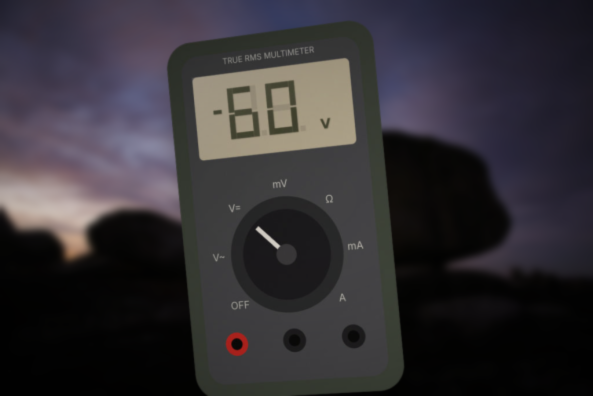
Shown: value=-60 unit=V
